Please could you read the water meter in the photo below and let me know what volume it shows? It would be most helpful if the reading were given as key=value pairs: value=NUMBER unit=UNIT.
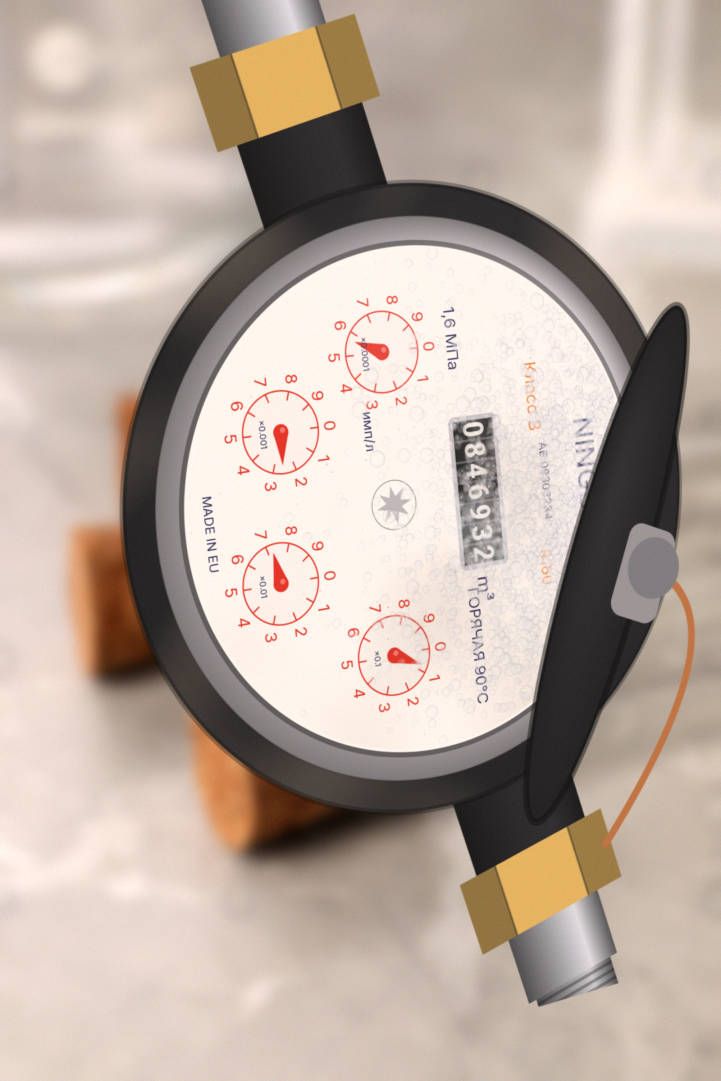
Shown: value=846932.0725 unit=m³
